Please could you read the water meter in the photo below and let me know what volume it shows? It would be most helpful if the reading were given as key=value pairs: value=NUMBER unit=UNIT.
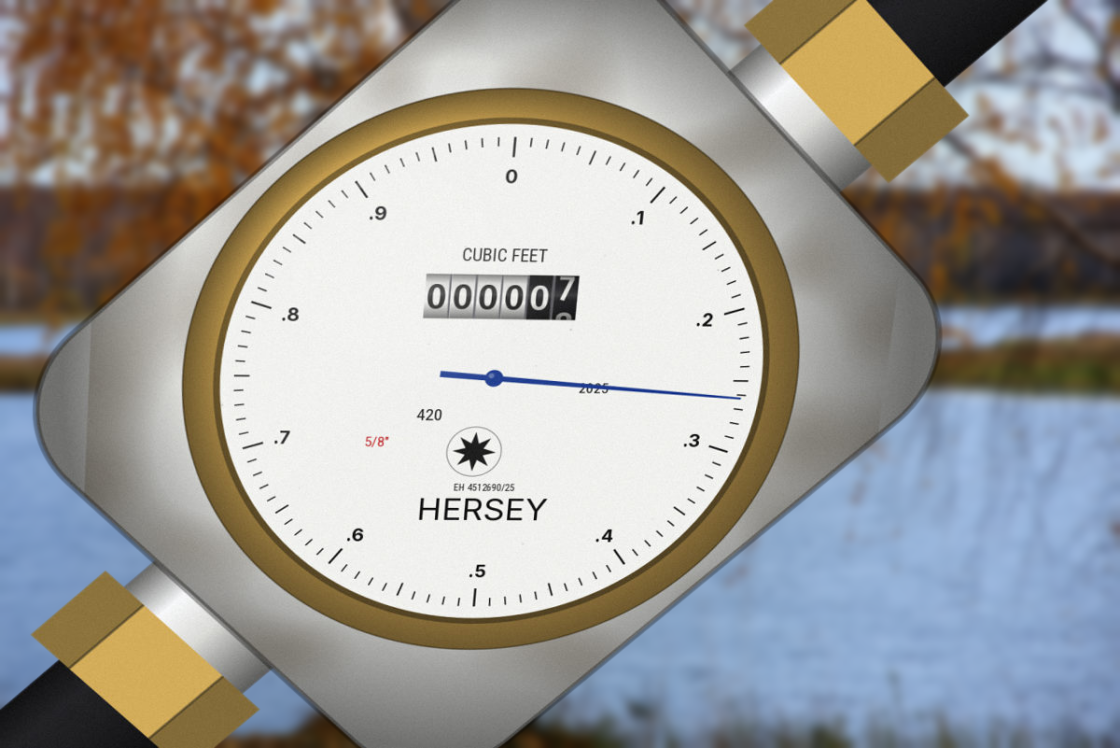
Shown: value=7.26 unit=ft³
